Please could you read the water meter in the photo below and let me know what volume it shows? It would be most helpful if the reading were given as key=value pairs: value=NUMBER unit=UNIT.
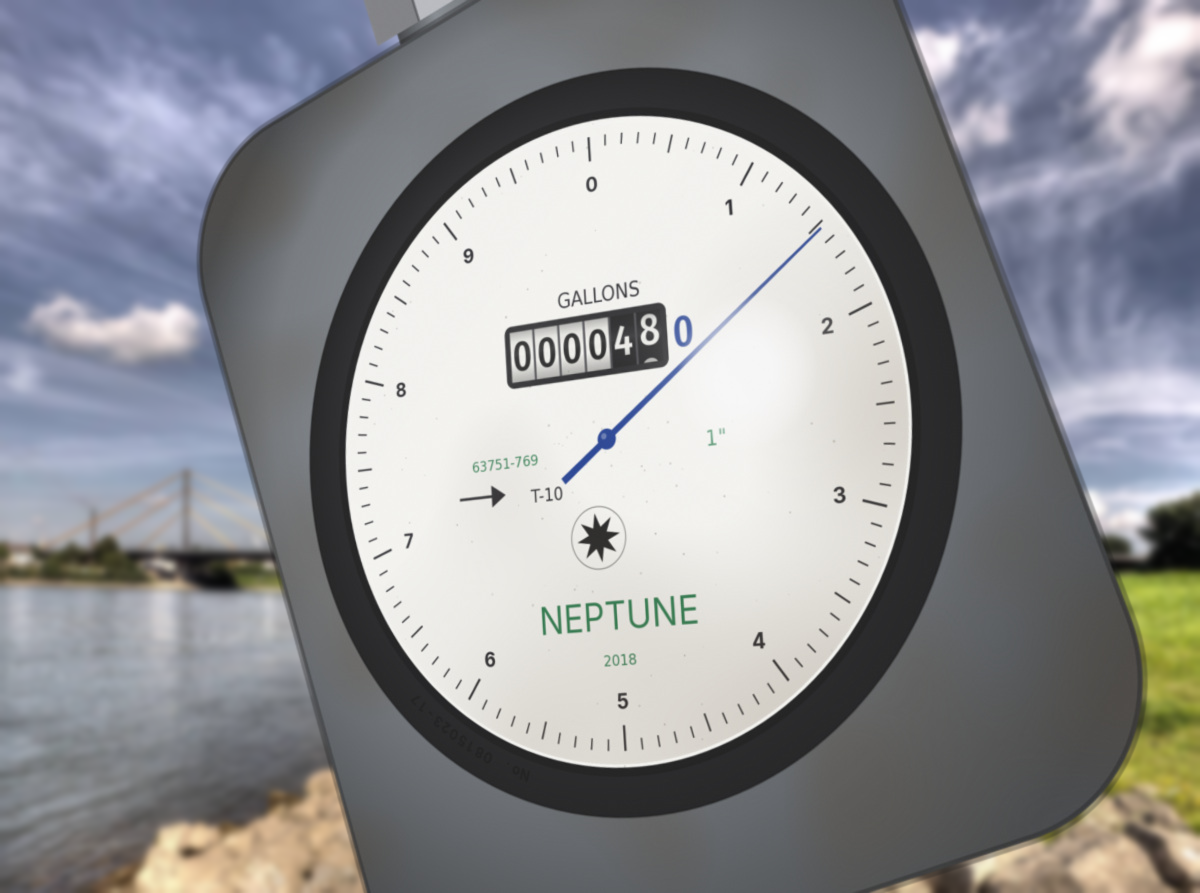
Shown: value=481.5 unit=gal
